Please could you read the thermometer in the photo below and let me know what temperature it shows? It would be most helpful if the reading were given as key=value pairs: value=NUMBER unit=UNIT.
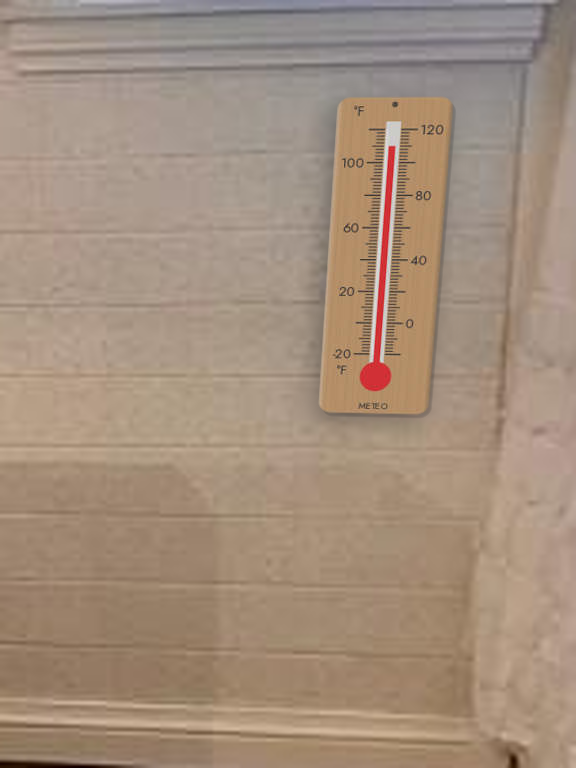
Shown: value=110 unit=°F
